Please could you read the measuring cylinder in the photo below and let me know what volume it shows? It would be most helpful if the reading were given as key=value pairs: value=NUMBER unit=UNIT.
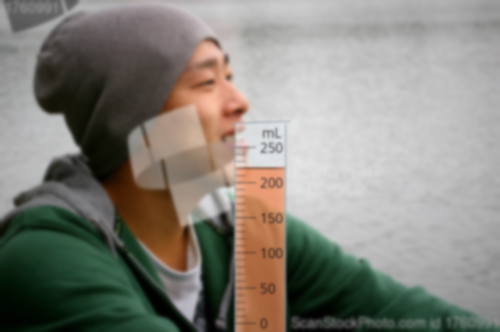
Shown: value=220 unit=mL
